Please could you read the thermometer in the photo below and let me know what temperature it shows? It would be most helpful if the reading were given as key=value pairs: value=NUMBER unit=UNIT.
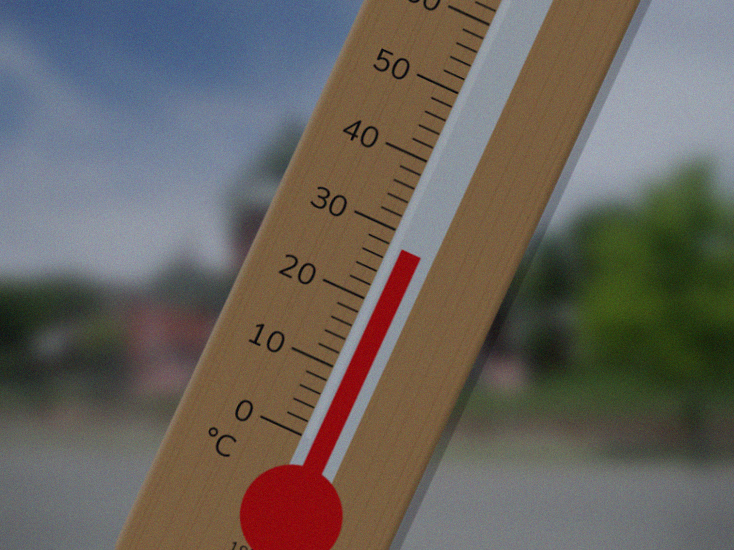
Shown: value=28 unit=°C
